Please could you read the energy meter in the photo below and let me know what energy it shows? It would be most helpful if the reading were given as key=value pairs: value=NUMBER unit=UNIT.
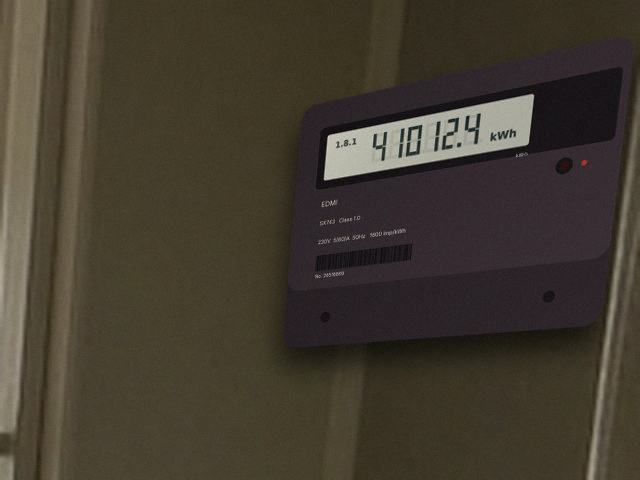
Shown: value=41012.4 unit=kWh
